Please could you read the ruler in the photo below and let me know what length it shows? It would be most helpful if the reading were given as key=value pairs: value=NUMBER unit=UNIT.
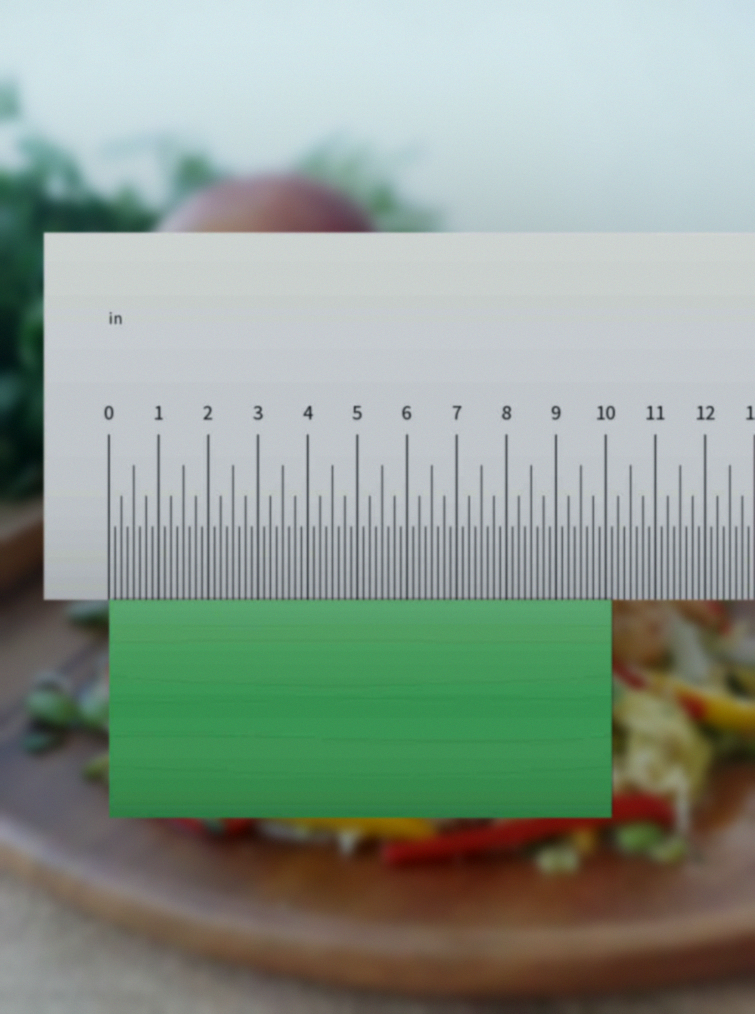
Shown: value=10.125 unit=in
